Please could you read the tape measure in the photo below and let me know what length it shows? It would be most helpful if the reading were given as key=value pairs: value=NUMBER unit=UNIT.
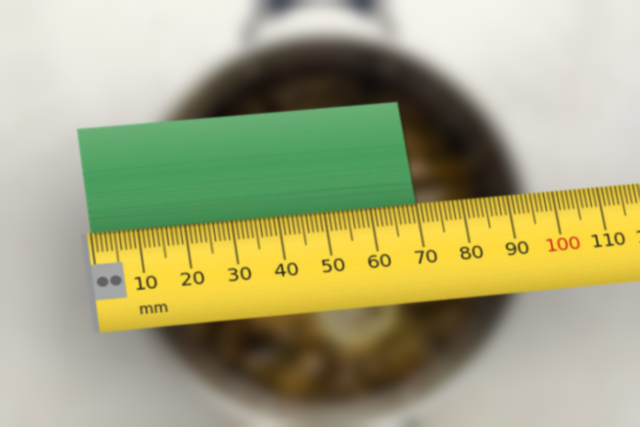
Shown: value=70 unit=mm
